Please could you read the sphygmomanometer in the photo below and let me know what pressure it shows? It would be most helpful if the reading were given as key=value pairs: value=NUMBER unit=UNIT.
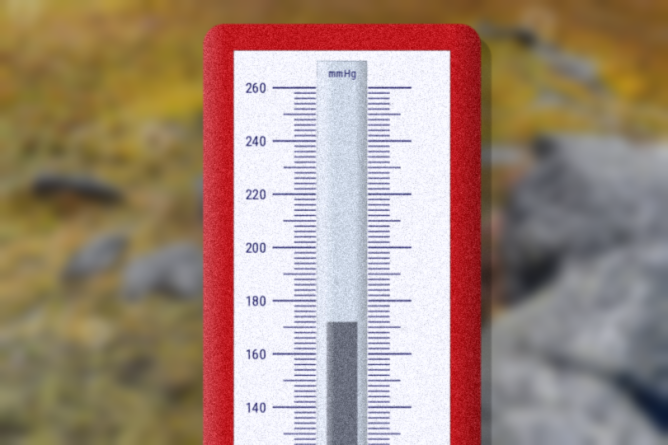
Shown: value=172 unit=mmHg
